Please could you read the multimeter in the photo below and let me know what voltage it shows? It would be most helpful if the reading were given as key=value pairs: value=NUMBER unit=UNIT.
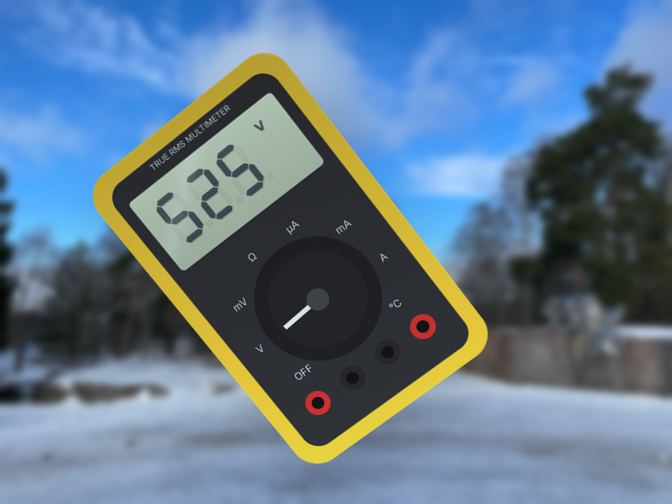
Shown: value=525 unit=V
